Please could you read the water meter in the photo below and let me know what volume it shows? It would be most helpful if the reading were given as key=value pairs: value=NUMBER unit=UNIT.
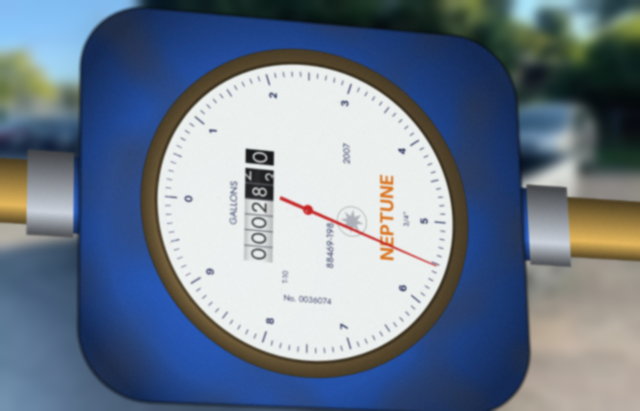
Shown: value=2825.5 unit=gal
